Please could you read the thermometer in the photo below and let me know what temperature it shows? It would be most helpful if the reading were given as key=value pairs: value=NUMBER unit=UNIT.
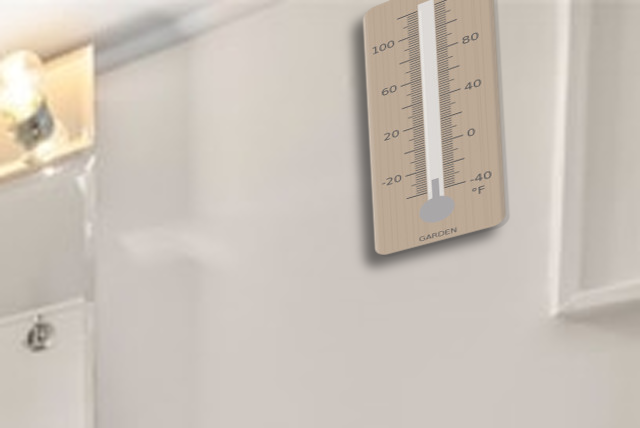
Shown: value=-30 unit=°F
